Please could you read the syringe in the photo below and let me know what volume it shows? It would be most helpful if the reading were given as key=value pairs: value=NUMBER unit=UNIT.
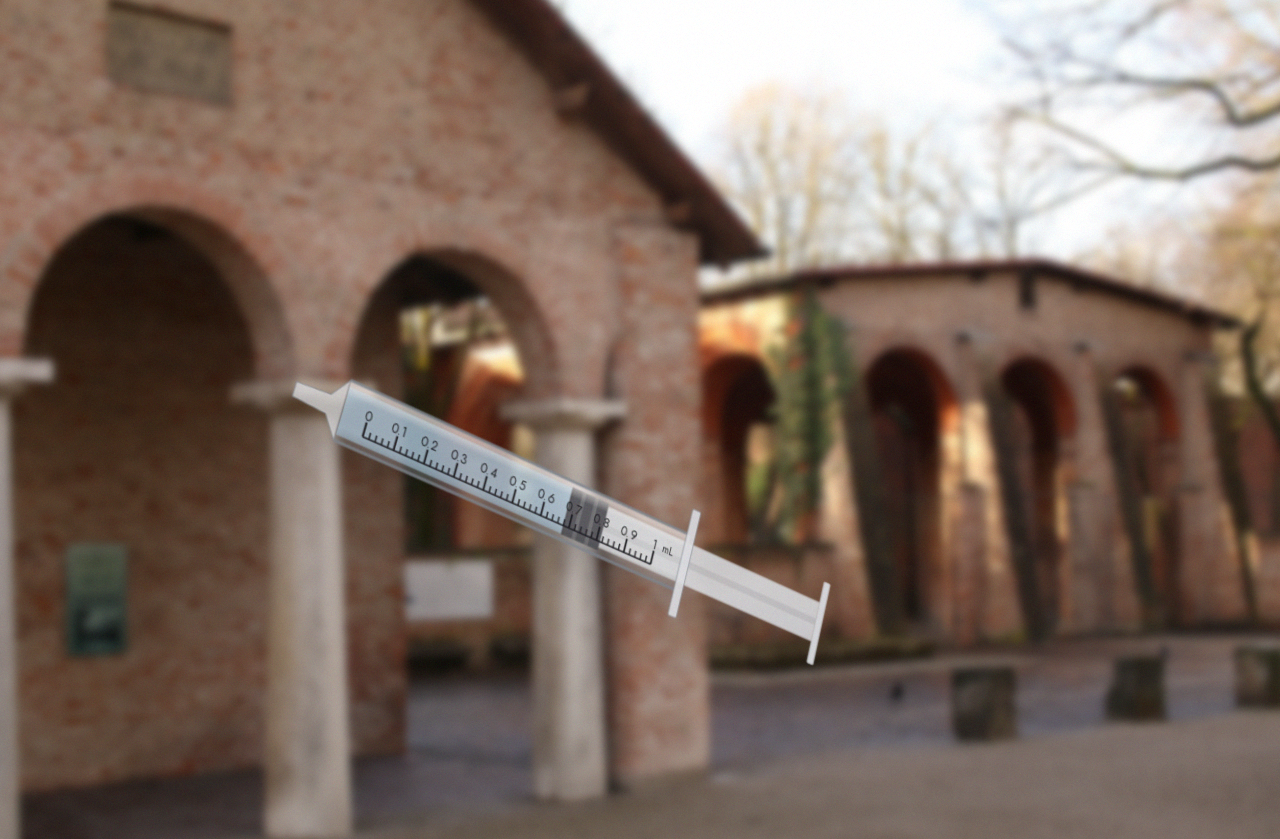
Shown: value=0.68 unit=mL
